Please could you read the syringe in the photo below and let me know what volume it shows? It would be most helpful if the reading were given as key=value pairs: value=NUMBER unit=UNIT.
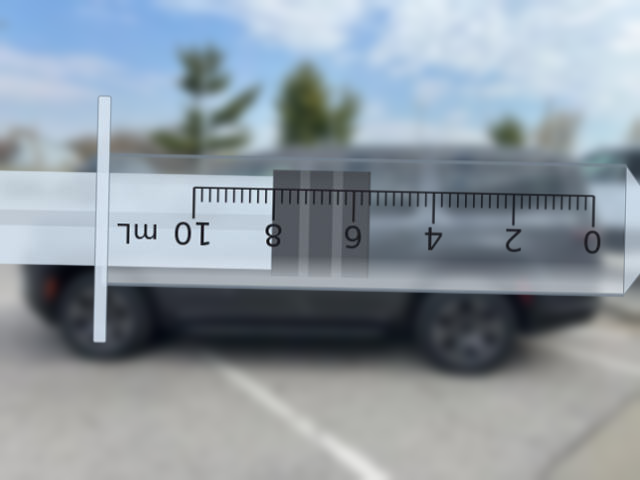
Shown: value=5.6 unit=mL
